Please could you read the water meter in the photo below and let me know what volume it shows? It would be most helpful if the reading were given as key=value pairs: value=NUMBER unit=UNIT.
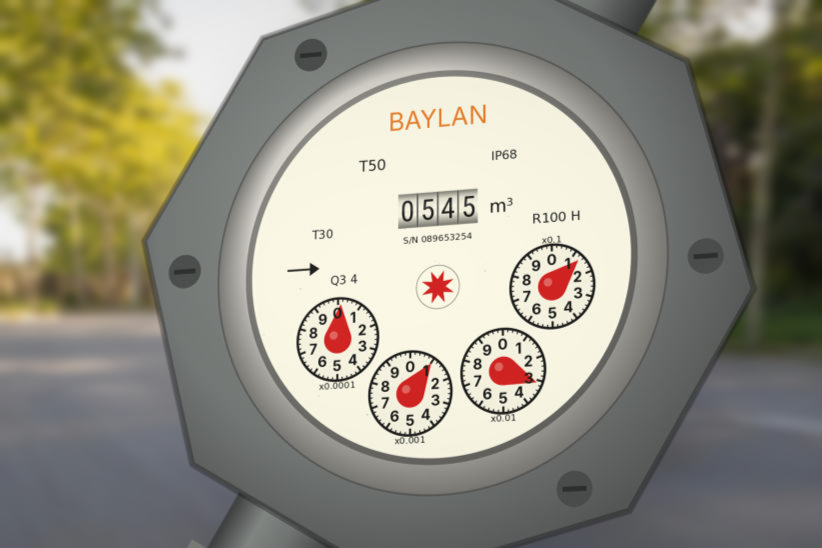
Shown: value=545.1310 unit=m³
